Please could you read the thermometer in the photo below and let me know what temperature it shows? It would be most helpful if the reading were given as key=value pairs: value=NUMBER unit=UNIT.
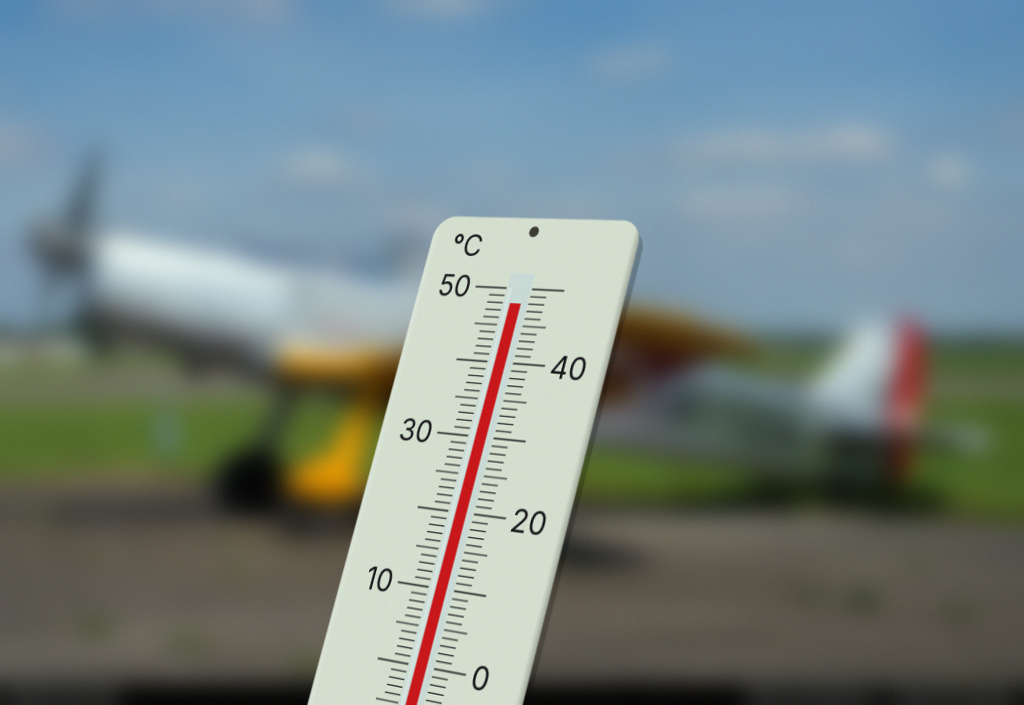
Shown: value=48 unit=°C
